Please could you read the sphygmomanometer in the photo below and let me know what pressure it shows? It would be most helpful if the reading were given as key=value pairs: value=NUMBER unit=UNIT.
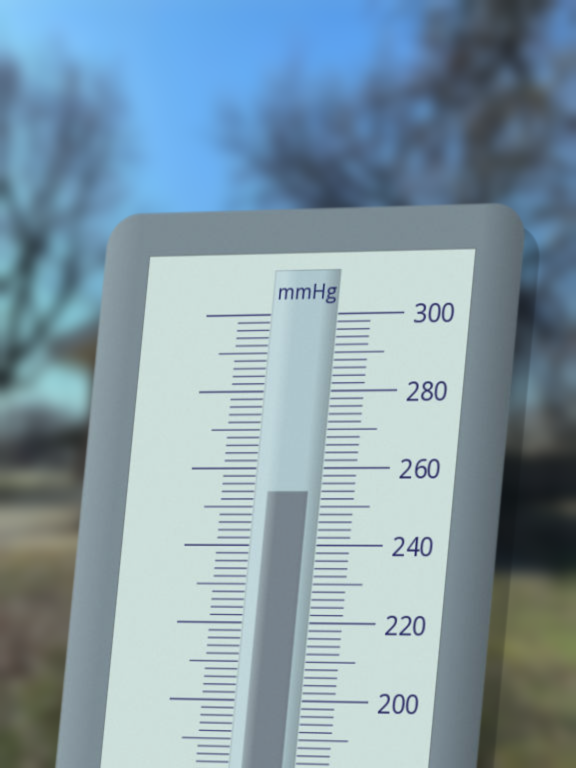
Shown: value=254 unit=mmHg
